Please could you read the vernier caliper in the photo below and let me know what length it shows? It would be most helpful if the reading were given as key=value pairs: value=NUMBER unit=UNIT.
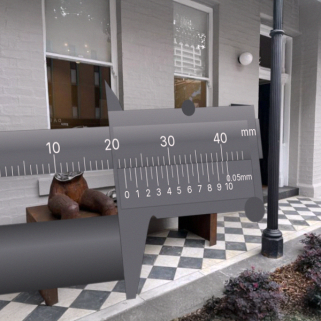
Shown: value=21.8 unit=mm
